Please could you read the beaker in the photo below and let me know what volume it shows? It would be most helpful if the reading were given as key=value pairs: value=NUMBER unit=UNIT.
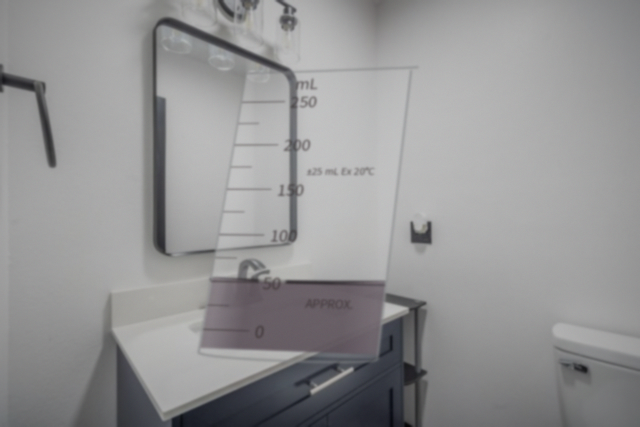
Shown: value=50 unit=mL
